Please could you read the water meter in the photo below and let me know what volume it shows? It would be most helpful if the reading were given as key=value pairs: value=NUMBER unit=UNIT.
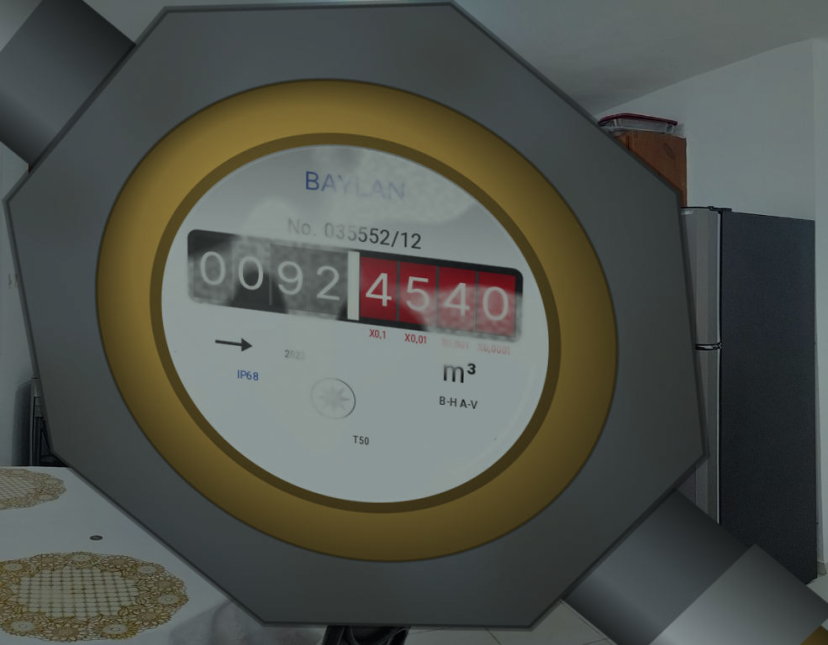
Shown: value=92.4540 unit=m³
